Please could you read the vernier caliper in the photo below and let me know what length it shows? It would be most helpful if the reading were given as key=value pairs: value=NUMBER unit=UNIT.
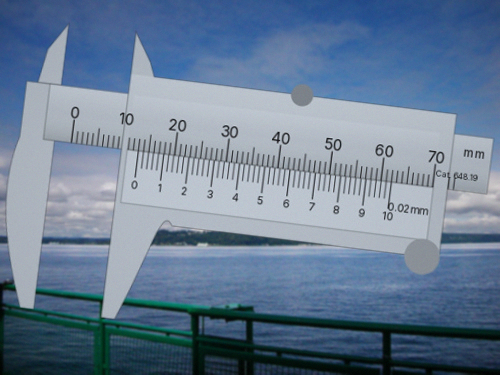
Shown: value=13.0 unit=mm
